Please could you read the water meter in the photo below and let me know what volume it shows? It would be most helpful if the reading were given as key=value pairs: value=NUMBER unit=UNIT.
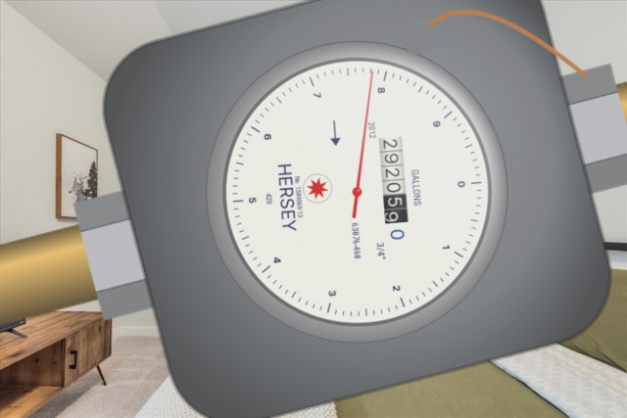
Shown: value=2920587.8 unit=gal
